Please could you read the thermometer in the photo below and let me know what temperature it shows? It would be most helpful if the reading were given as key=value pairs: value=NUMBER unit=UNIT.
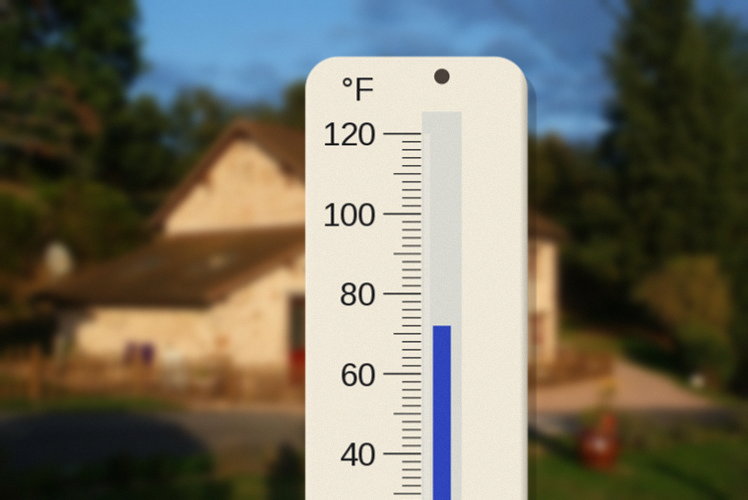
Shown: value=72 unit=°F
